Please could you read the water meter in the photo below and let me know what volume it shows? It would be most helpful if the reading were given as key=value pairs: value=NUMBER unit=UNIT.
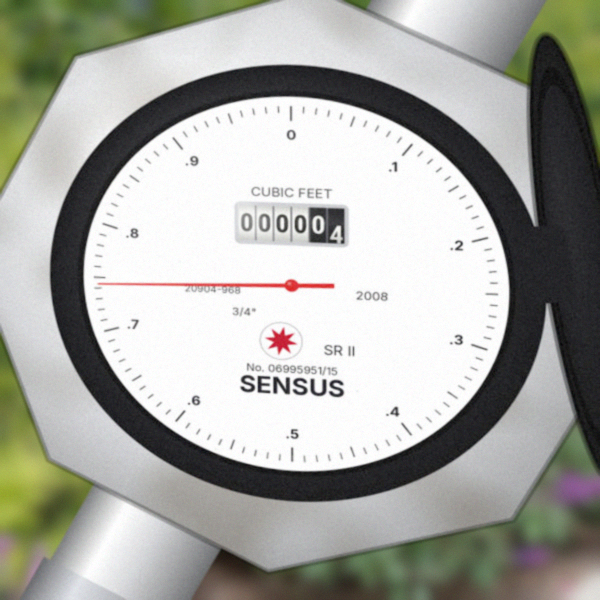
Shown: value=3.74 unit=ft³
